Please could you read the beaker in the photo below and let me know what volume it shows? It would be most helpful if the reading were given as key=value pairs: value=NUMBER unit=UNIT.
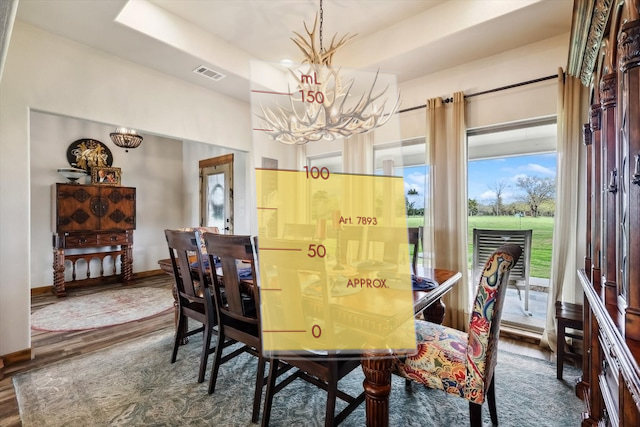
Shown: value=100 unit=mL
